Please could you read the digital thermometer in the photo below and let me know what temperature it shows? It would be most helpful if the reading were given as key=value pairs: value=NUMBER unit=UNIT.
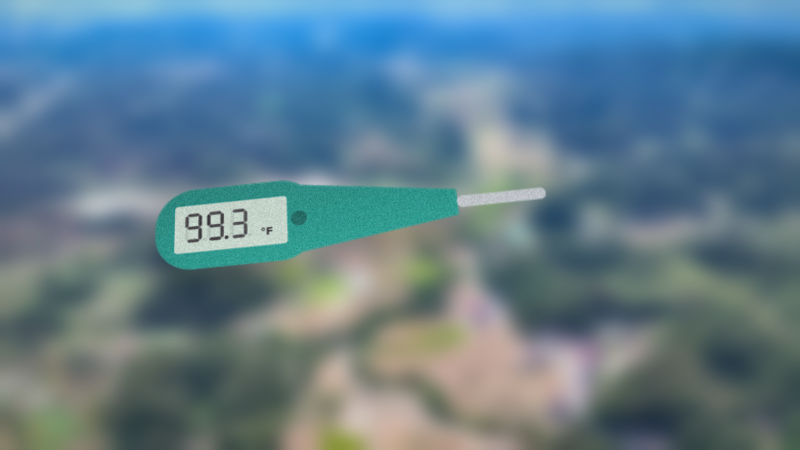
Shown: value=99.3 unit=°F
